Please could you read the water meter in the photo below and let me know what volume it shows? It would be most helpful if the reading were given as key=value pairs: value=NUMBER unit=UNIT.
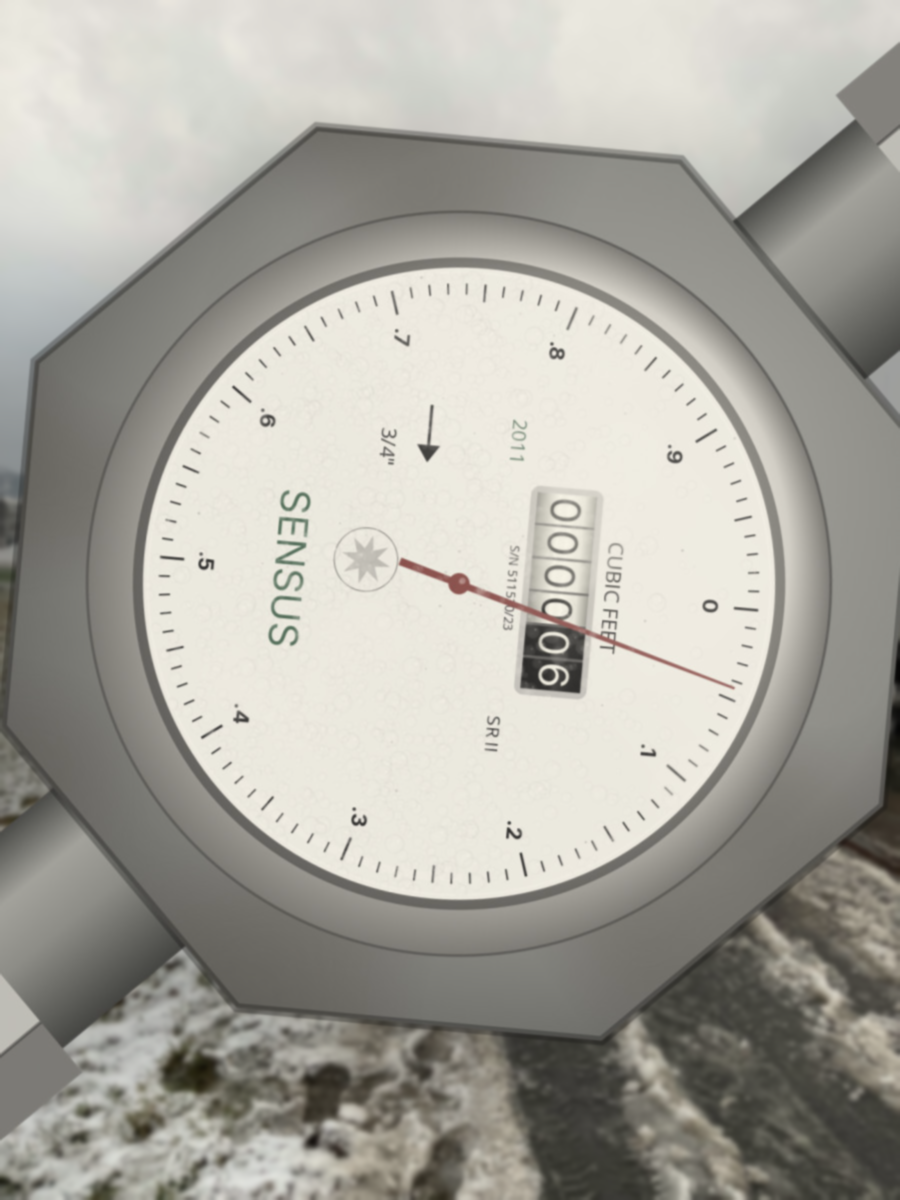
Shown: value=6.04 unit=ft³
